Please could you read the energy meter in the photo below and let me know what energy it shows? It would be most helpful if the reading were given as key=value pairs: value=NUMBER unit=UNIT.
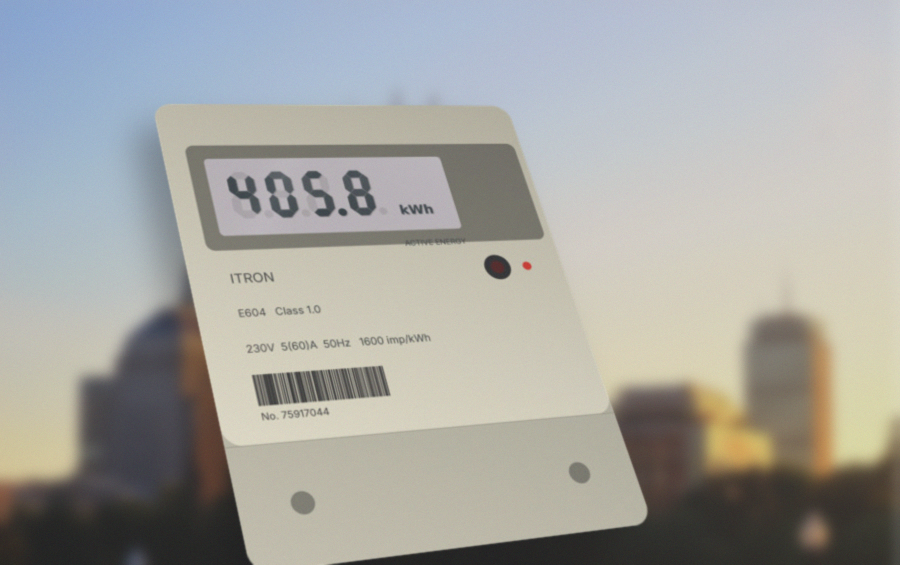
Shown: value=405.8 unit=kWh
